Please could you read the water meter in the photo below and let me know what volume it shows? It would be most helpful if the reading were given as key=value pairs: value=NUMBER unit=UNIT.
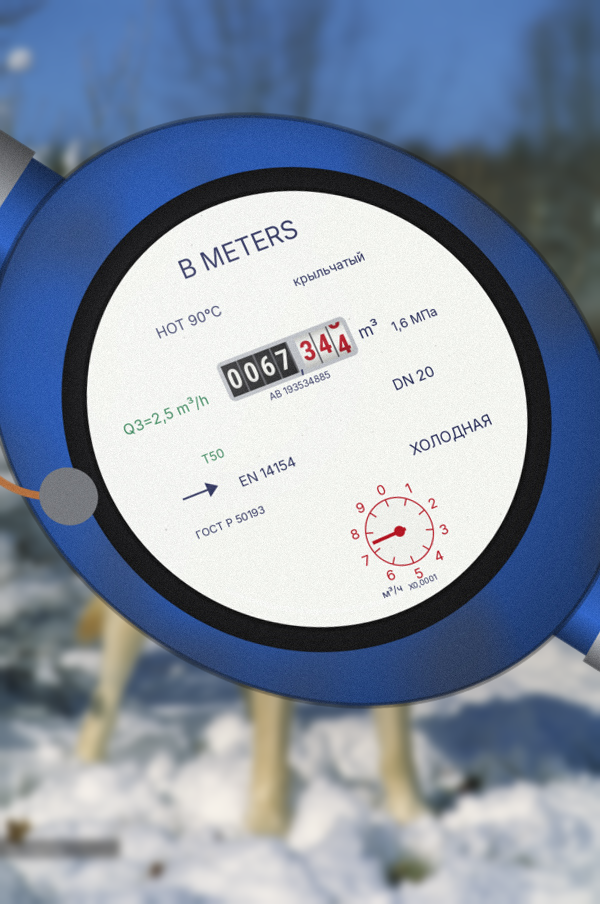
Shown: value=67.3437 unit=m³
